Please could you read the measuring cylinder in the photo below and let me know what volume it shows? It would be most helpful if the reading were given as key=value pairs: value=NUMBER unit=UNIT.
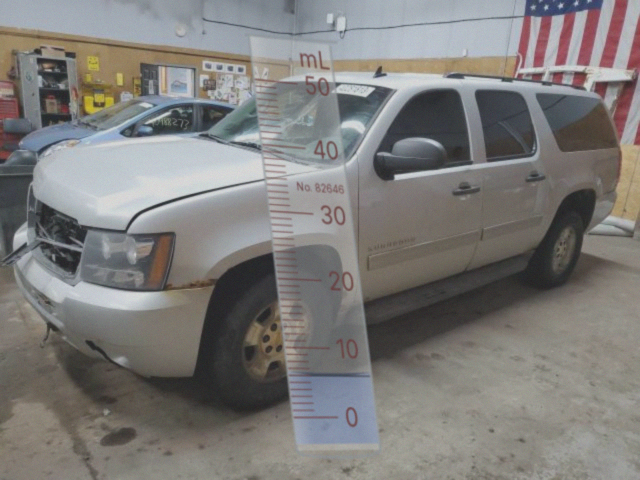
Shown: value=6 unit=mL
